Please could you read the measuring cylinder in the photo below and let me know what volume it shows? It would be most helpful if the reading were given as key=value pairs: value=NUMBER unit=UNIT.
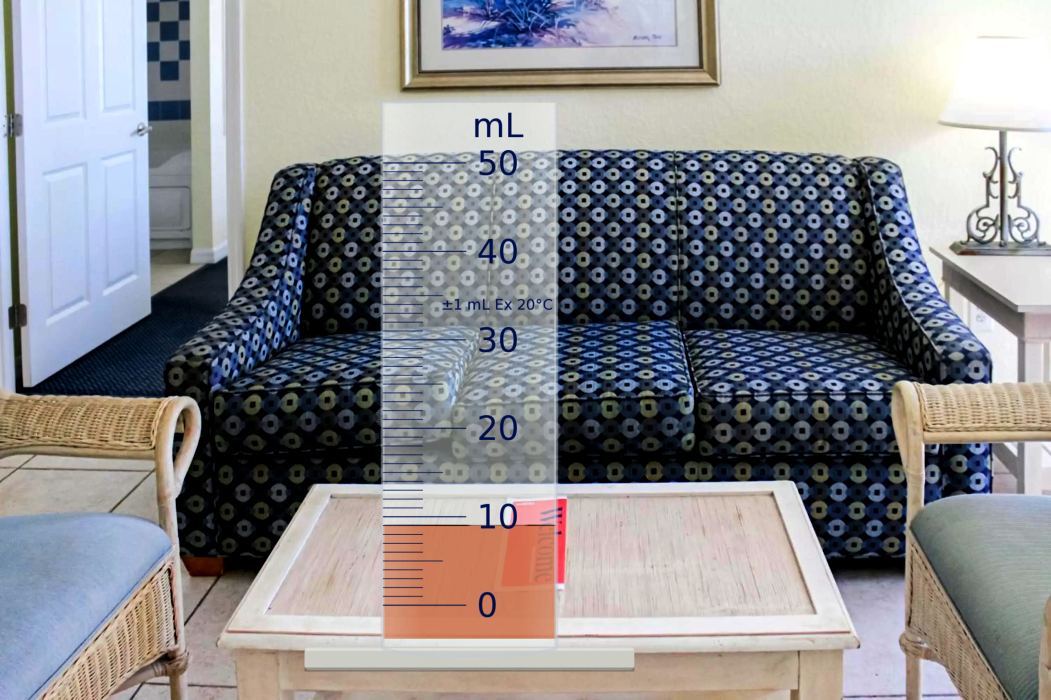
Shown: value=9 unit=mL
